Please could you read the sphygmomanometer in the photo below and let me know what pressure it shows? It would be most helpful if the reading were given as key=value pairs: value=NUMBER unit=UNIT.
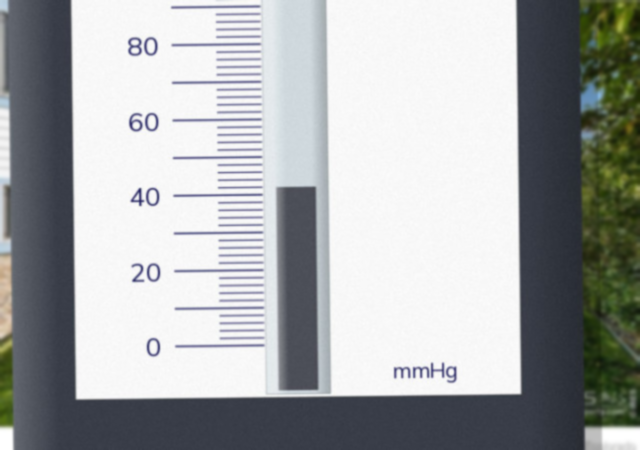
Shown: value=42 unit=mmHg
